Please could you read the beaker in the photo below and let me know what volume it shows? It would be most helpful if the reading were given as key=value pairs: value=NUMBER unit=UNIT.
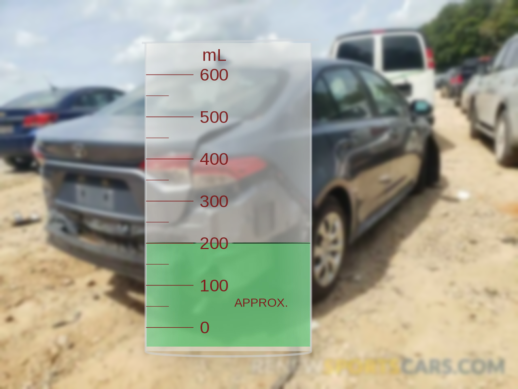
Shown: value=200 unit=mL
